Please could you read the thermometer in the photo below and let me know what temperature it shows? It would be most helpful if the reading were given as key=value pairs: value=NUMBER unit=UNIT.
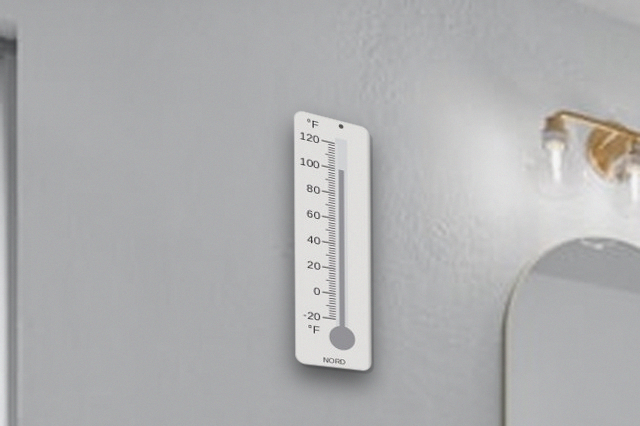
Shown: value=100 unit=°F
